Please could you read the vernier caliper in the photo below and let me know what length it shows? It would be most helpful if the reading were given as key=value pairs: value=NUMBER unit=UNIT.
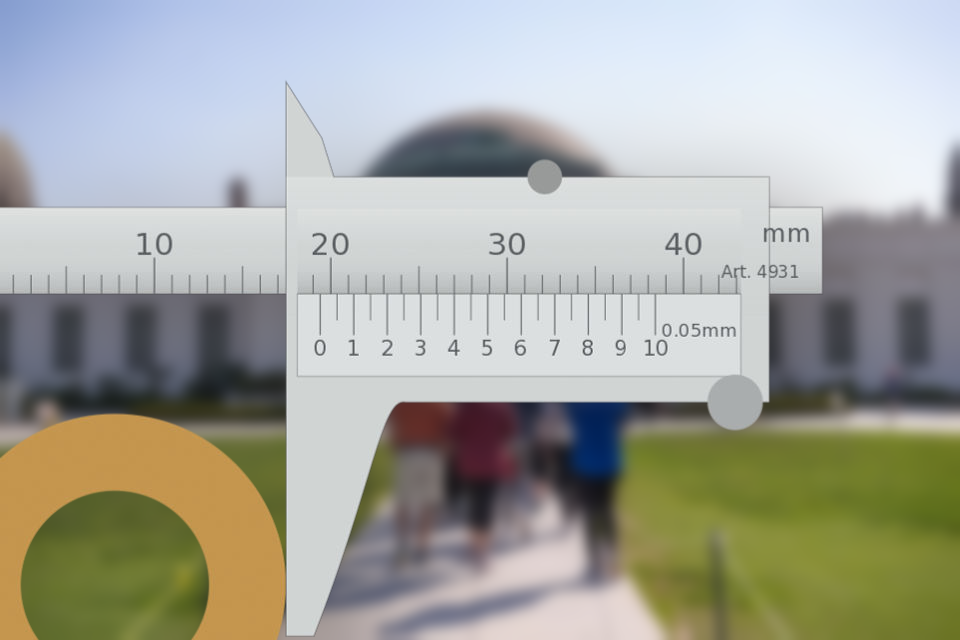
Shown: value=19.4 unit=mm
